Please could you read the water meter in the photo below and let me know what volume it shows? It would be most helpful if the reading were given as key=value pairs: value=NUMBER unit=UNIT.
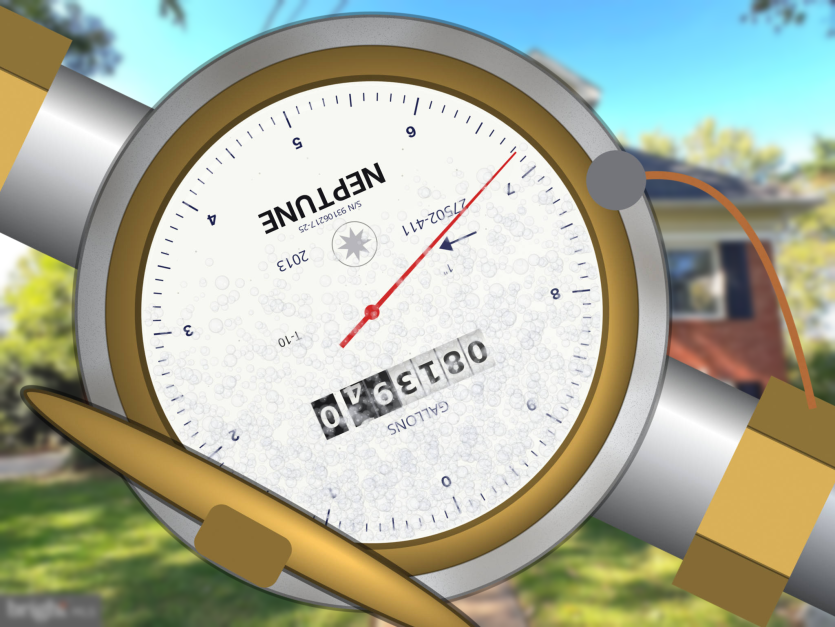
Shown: value=813936.8 unit=gal
